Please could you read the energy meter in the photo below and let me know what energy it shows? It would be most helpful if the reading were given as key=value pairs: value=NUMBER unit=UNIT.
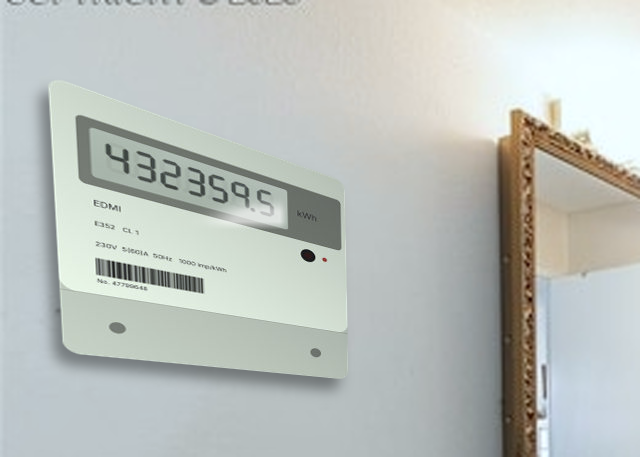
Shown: value=432359.5 unit=kWh
